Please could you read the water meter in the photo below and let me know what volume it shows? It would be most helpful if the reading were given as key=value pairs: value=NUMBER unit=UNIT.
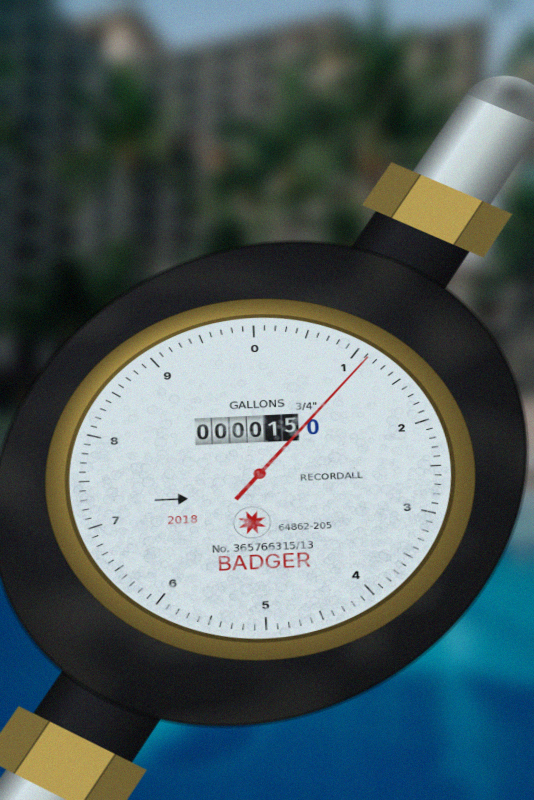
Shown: value=151.1 unit=gal
